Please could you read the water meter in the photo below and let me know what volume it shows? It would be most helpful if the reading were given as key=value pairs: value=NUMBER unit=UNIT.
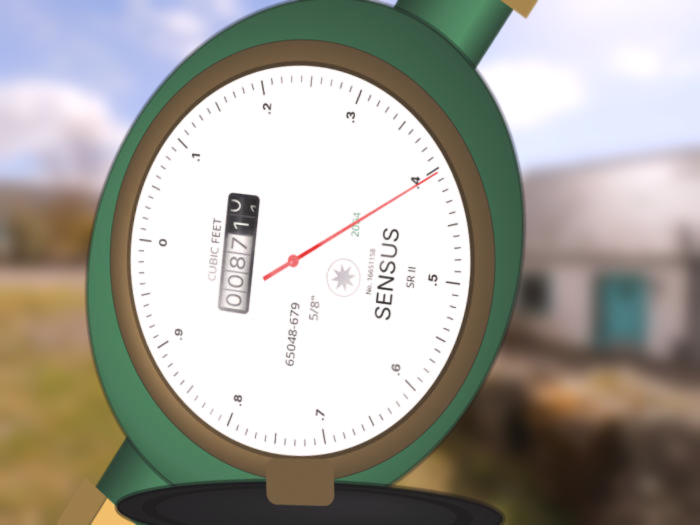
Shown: value=8710.40 unit=ft³
